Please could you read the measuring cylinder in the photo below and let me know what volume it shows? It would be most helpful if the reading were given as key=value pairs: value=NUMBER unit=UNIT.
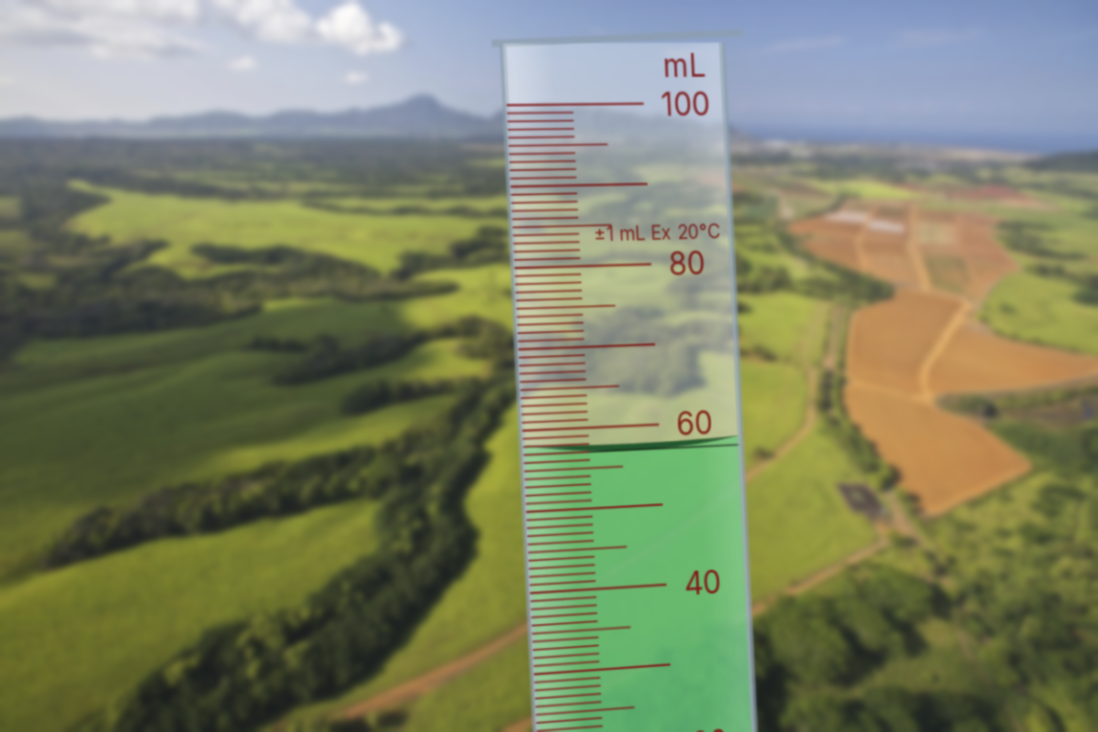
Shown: value=57 unit=mL
